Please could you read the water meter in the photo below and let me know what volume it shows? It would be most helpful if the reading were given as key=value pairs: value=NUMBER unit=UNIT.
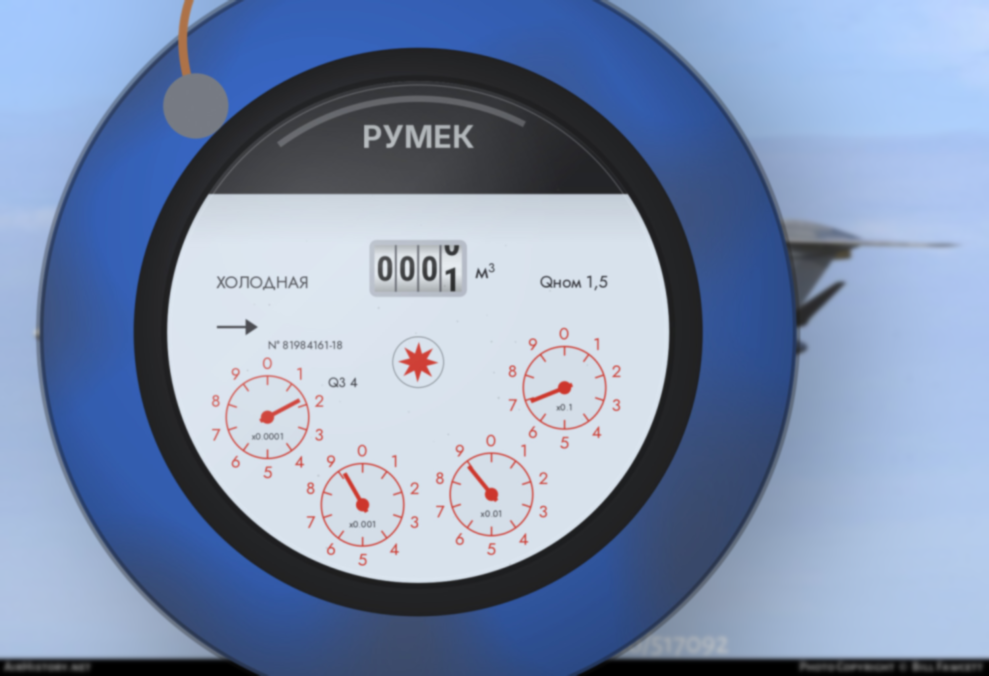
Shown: value=0.6891 unit=m³
